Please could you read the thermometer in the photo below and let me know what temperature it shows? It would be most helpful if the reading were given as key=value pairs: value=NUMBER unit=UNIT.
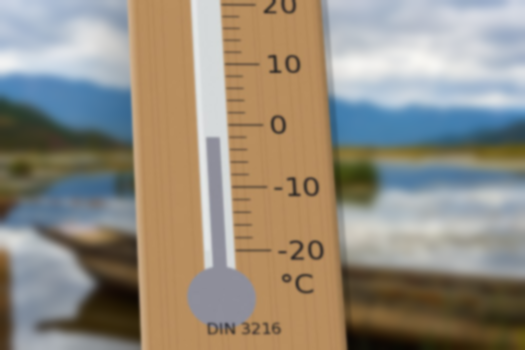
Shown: value=-2 unit=°C
